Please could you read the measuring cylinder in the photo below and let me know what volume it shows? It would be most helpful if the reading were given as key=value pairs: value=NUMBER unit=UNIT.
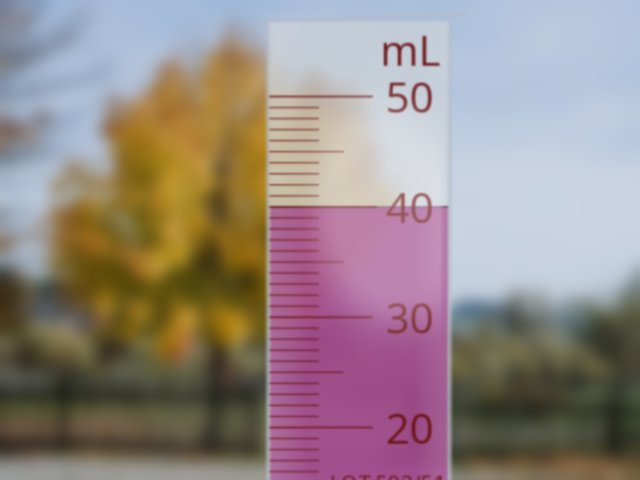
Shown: value=40 unit=mL
